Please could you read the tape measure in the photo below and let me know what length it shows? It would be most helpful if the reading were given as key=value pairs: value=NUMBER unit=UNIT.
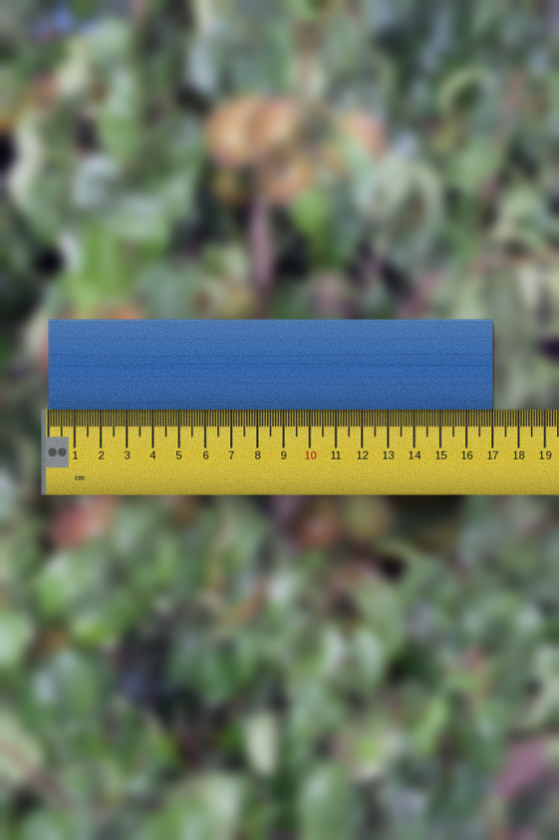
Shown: value=17 unit=cm
